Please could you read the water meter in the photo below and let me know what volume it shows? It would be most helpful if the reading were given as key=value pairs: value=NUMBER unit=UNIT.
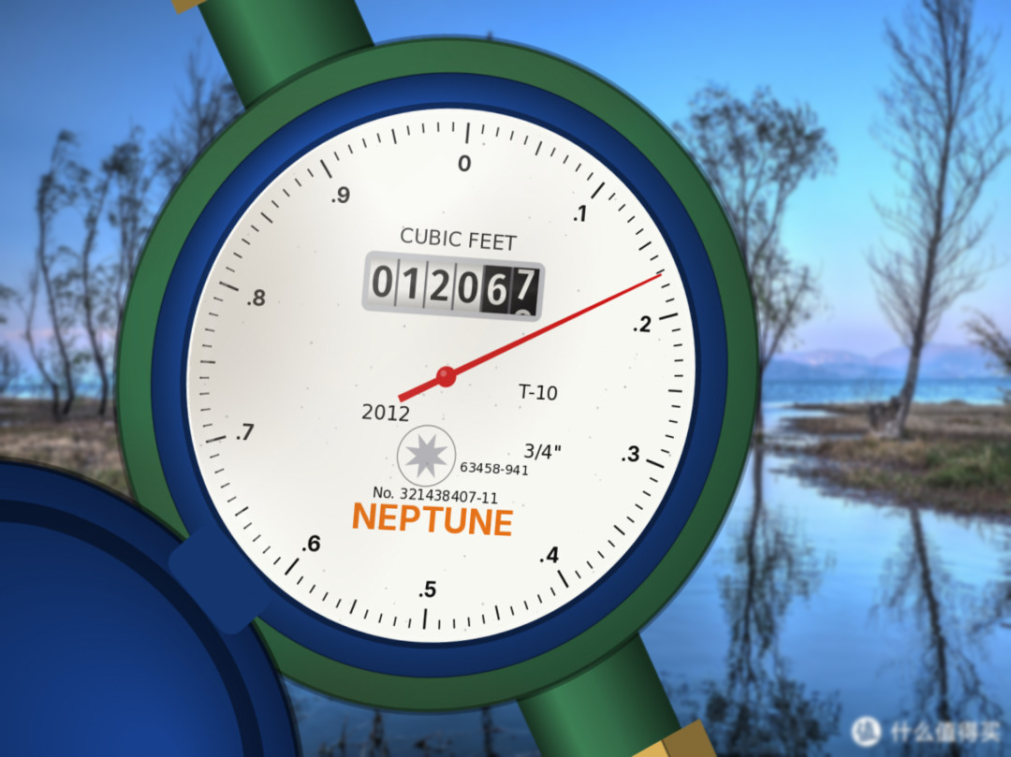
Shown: value=12067.17 unit=ft³
